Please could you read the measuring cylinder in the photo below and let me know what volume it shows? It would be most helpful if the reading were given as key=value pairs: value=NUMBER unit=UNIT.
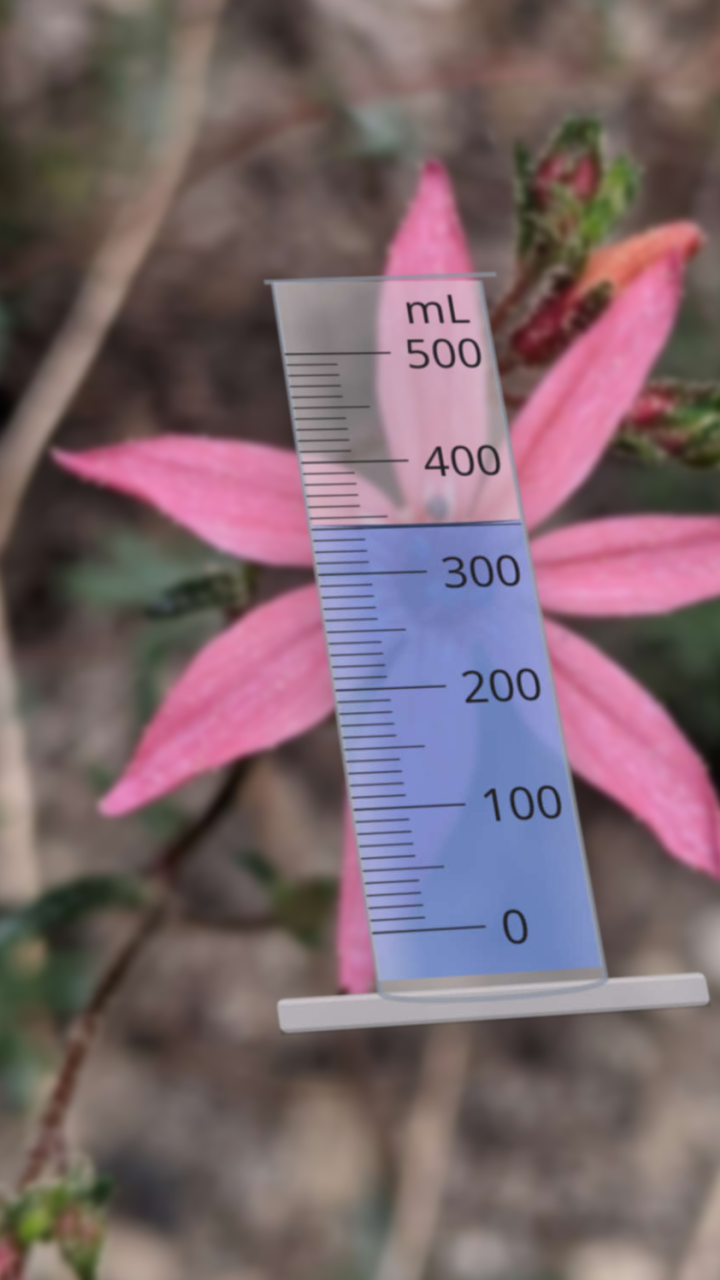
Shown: value=340 unit=mL
